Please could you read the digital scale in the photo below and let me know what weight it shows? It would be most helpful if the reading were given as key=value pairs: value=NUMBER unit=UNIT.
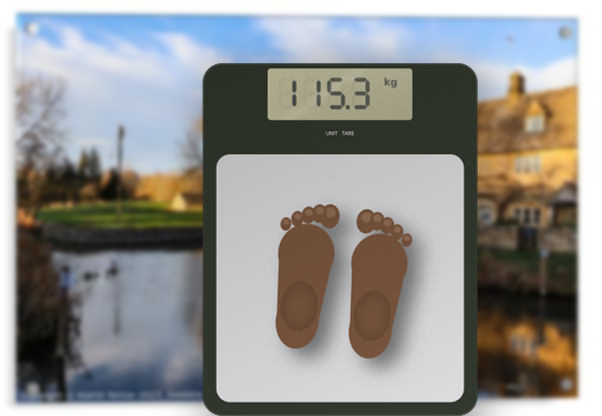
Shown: value=115.3 unit=kg
